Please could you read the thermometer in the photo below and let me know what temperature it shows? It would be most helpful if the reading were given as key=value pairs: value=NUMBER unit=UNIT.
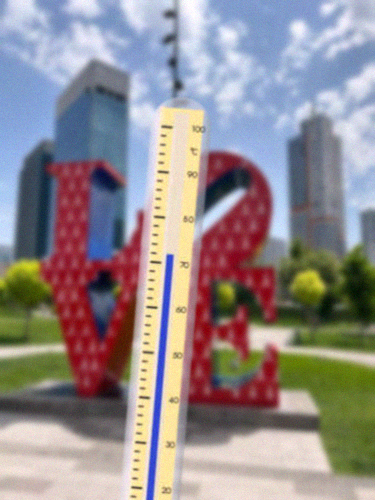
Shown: value=72 unit=°C
